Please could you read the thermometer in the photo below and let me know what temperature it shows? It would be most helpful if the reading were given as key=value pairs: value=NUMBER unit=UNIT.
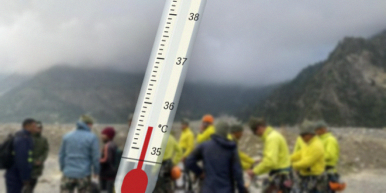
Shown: value=35.5 unit=°C
